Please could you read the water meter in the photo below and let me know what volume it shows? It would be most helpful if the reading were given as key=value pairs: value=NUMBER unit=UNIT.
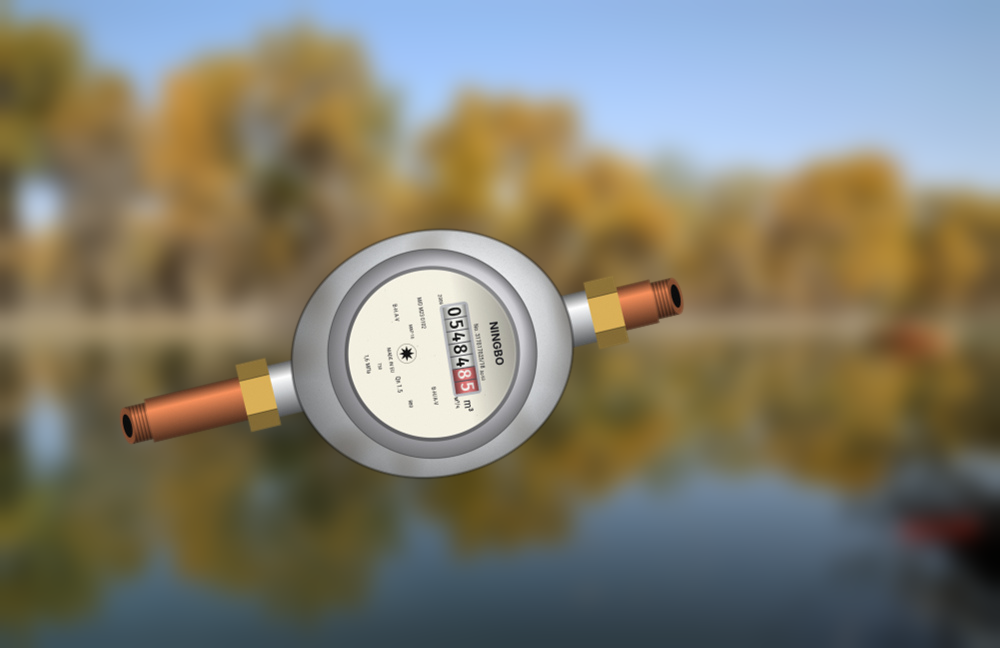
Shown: value=5484.85 unit=m³
